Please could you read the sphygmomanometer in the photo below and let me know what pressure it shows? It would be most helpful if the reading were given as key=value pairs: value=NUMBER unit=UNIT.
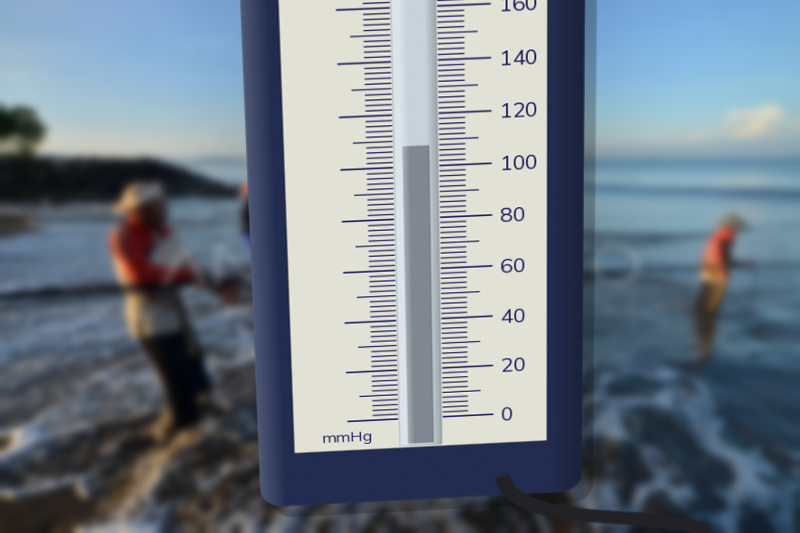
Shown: value=108 unit=mmHg
